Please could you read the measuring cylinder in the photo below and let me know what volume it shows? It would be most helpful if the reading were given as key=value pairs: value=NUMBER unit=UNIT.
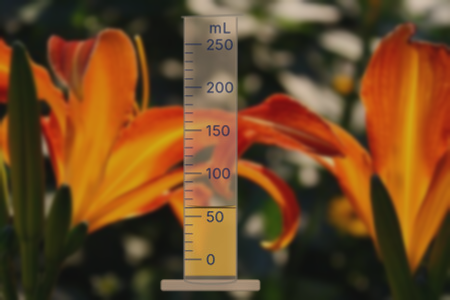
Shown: value=60 unit=mL
